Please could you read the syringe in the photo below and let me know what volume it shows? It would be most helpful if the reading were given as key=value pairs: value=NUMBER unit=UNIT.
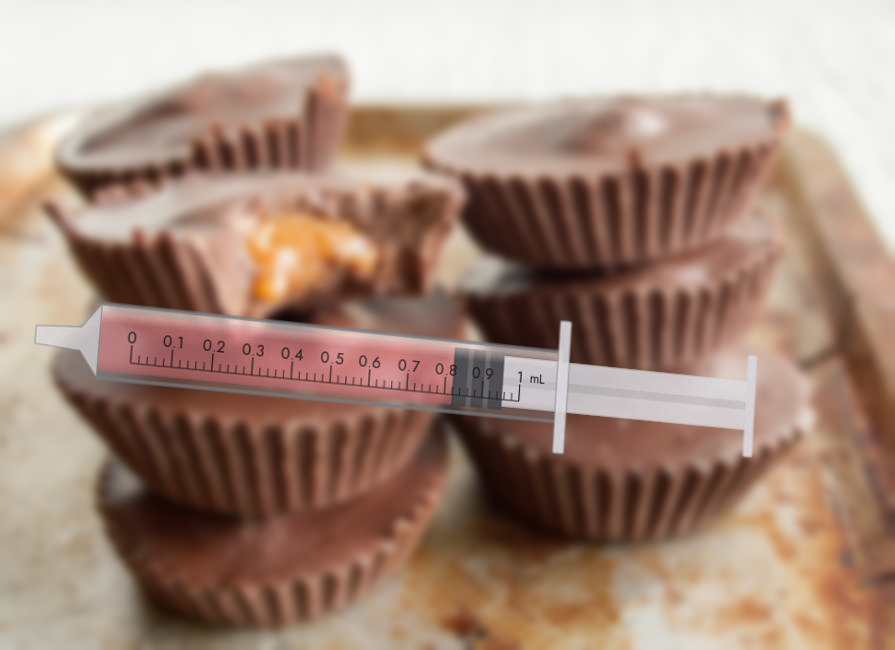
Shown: value=0.82 unit=mL
